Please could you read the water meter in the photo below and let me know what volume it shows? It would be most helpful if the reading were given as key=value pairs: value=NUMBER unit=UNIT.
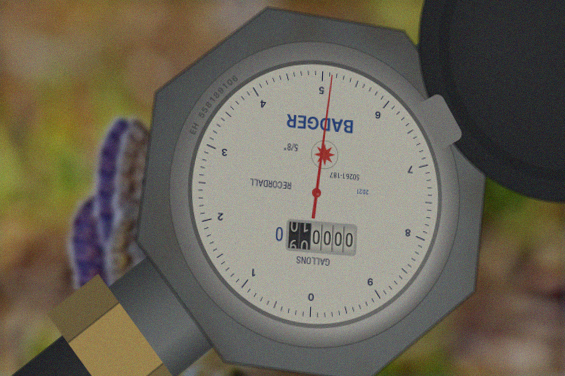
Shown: value=95.1 unit=gal
